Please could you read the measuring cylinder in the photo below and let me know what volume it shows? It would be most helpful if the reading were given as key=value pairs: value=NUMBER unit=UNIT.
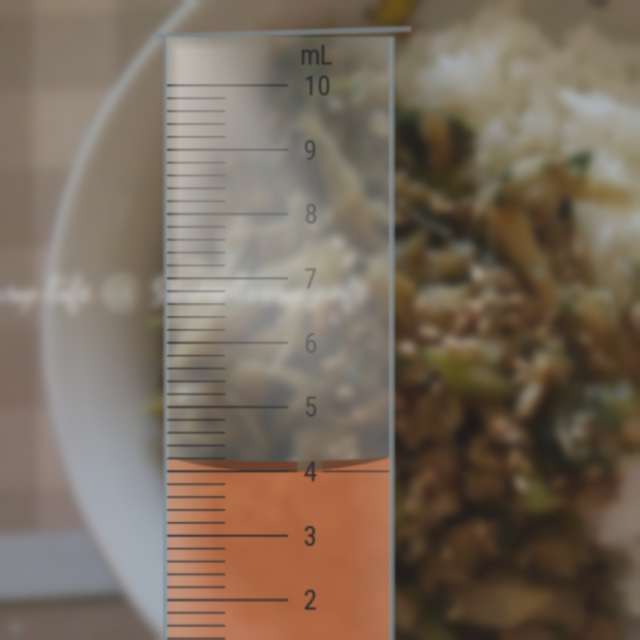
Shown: value=4 unit=mL
